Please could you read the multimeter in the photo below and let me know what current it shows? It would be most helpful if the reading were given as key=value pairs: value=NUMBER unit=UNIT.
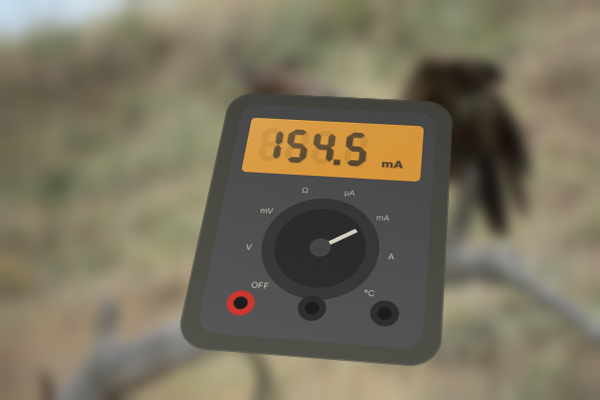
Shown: value=154.5 unit=mA
